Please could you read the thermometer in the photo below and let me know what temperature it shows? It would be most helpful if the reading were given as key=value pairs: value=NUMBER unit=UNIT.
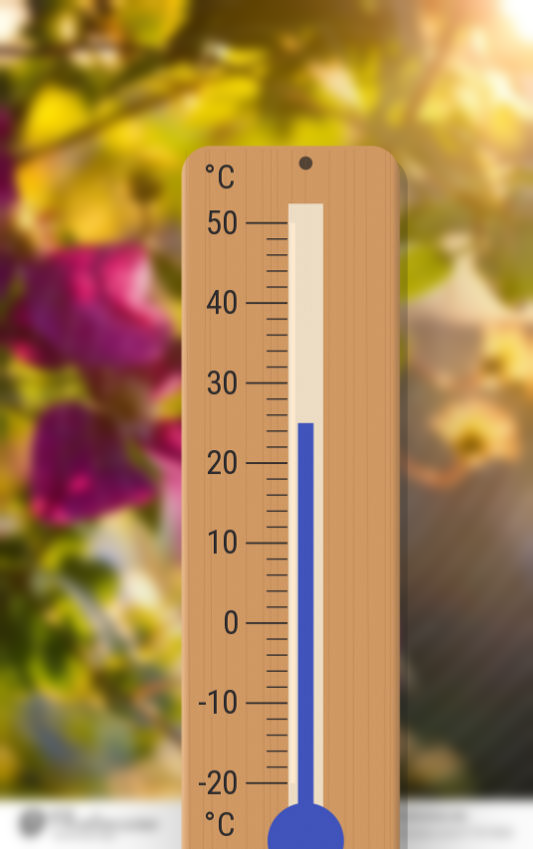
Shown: value=25 unit=°C
